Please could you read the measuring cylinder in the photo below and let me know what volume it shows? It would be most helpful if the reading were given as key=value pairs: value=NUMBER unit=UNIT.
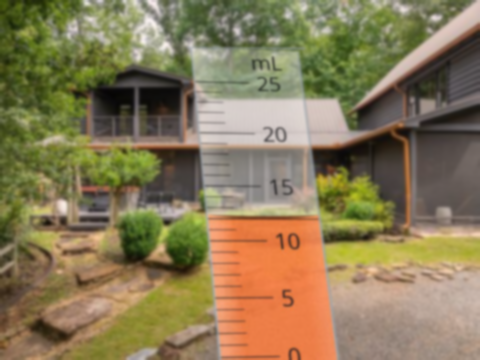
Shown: value=12 unit=mL
